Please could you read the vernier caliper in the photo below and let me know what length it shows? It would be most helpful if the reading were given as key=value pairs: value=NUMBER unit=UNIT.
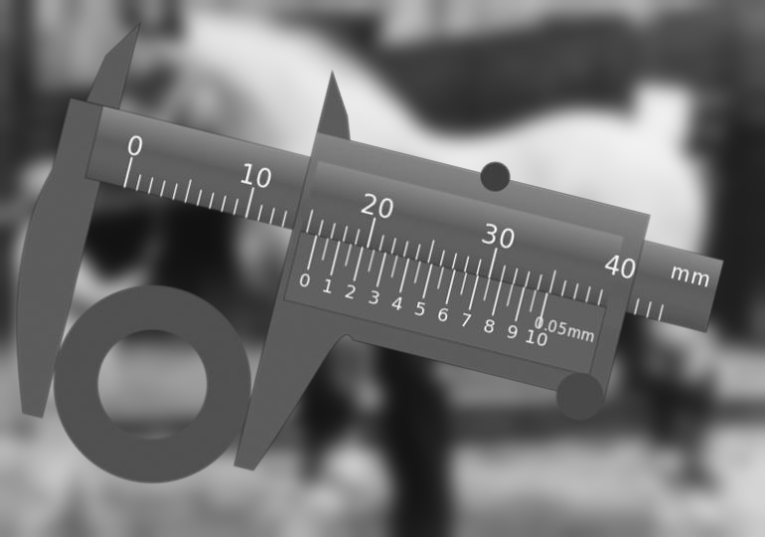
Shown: value=15.8 unit=mm
